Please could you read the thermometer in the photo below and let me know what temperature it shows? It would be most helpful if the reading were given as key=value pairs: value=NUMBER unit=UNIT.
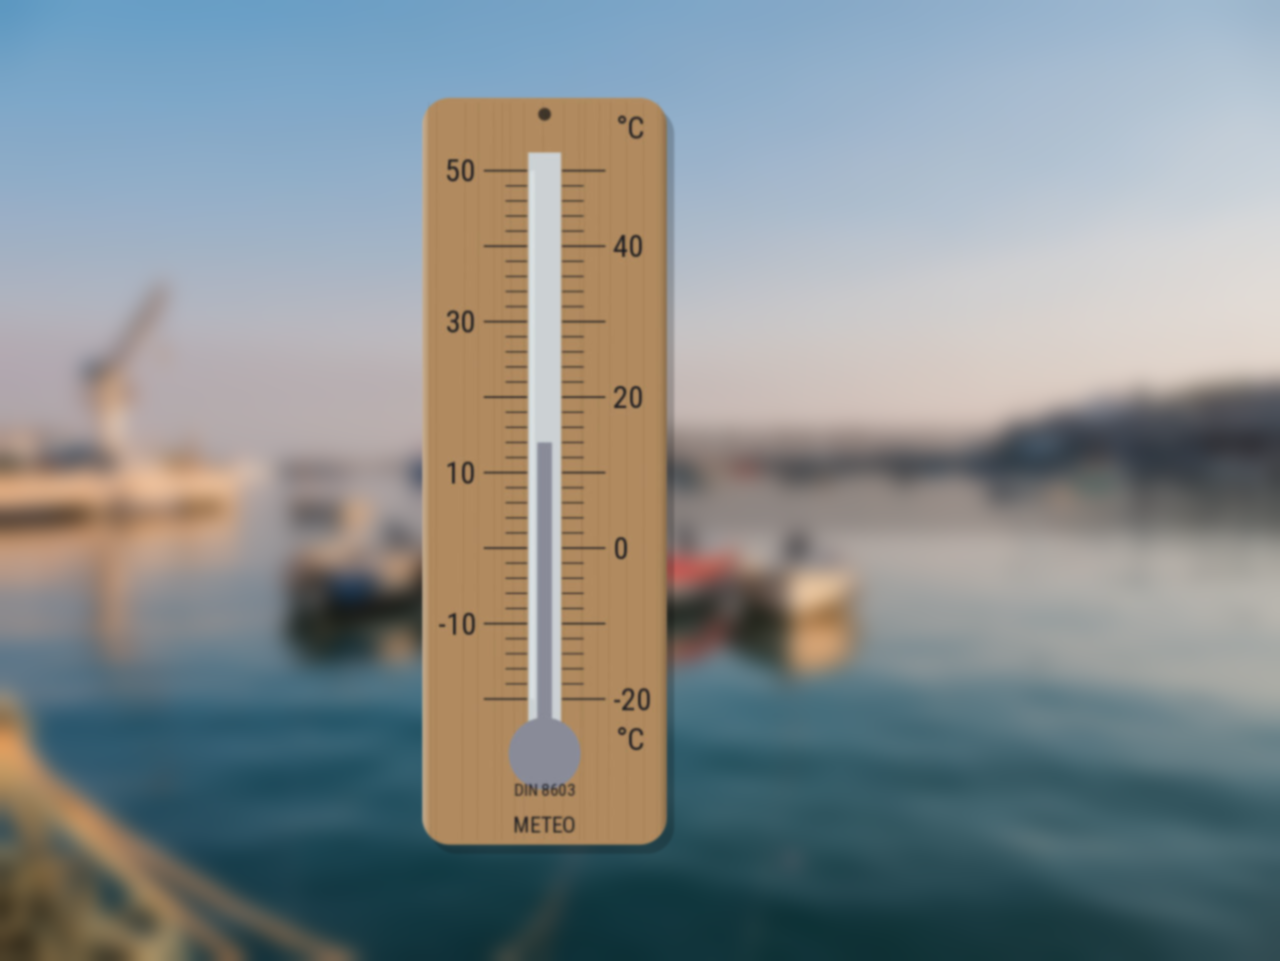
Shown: value=14 unit=°C
